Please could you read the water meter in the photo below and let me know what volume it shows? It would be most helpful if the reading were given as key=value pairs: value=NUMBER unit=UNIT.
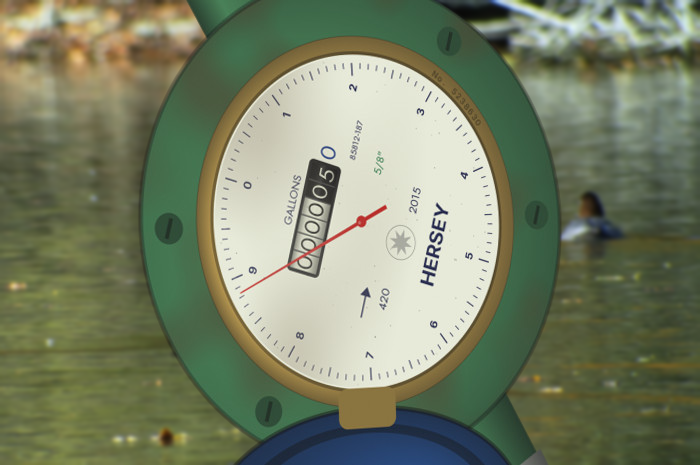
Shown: value=48.8 unit=gal
